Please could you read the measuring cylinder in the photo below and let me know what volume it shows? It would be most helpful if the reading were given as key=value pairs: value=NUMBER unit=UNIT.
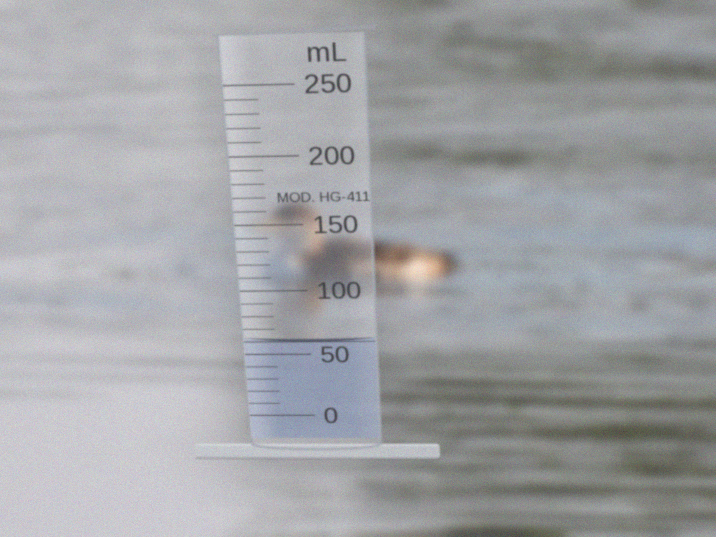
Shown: value=60 unit=mL
